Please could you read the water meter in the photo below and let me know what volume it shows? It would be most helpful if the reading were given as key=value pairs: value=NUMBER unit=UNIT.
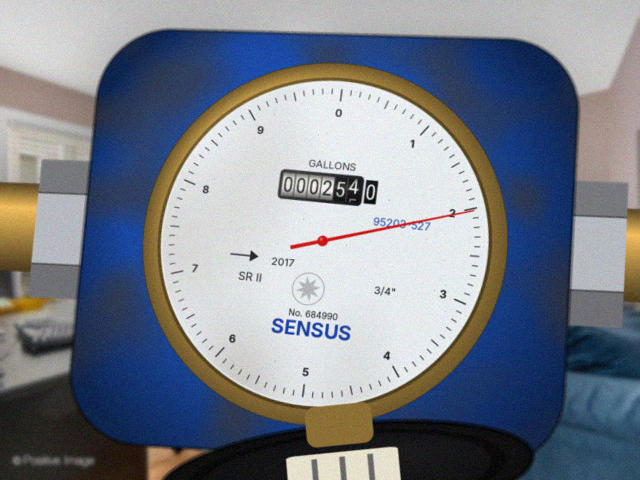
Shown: value=2542.0 unit=gal
